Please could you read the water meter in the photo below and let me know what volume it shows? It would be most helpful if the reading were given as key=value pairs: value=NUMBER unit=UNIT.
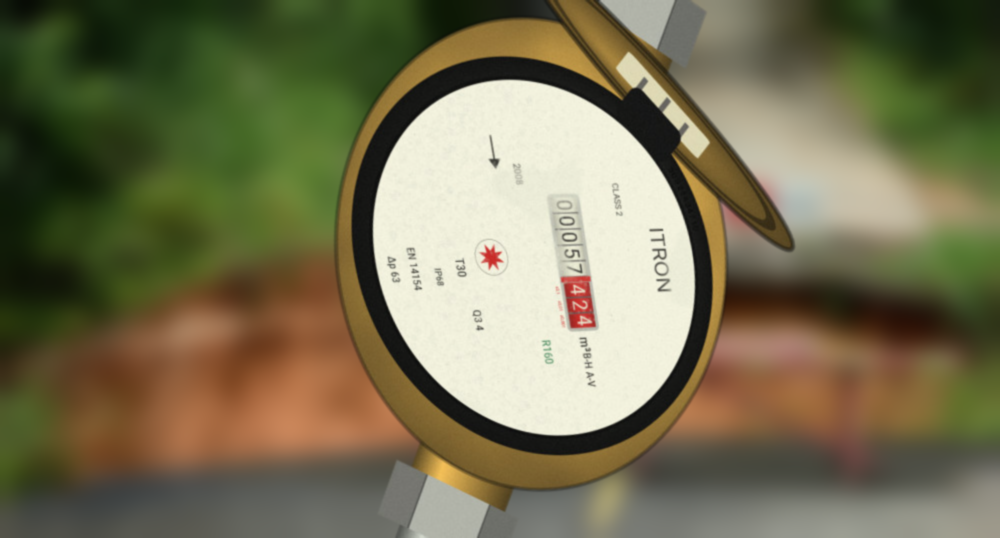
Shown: value=57.424 unit=m³
